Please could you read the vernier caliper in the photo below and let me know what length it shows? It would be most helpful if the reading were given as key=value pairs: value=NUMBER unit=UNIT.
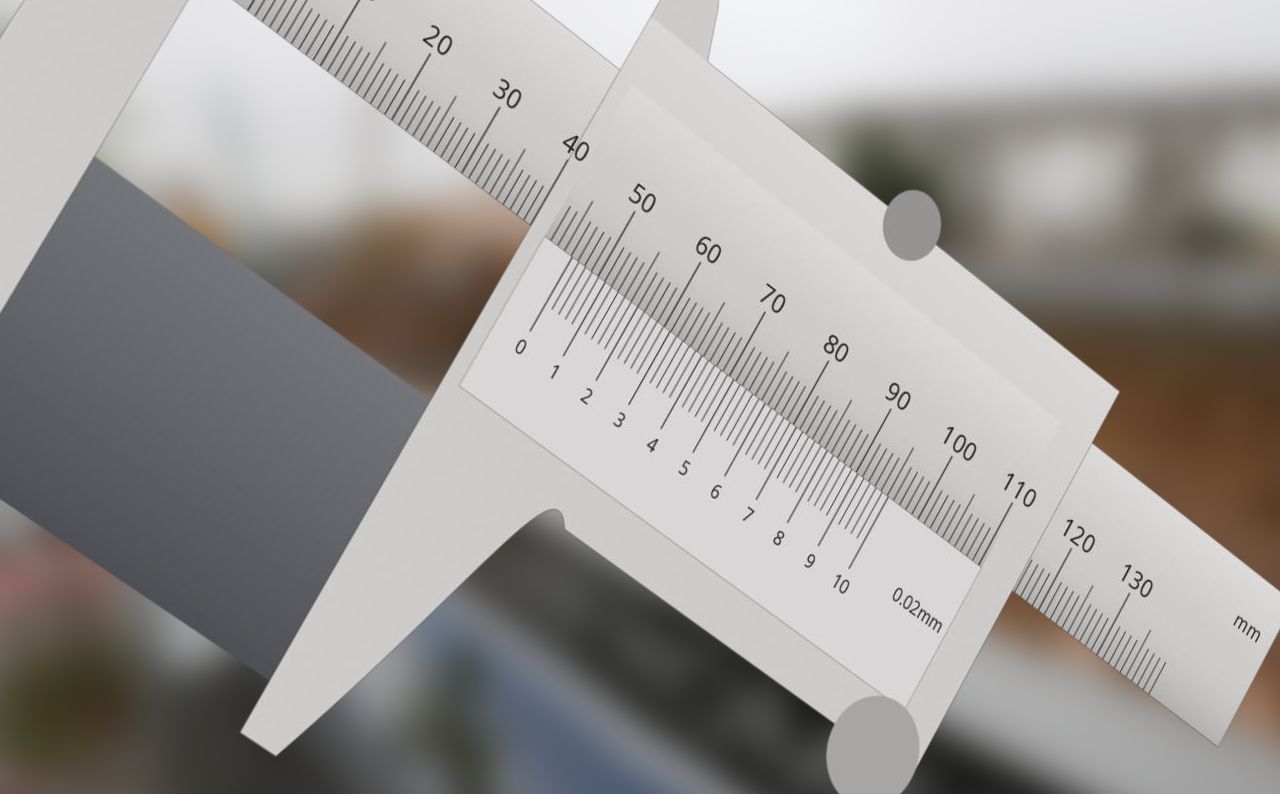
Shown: value=46.2 unit=mm
